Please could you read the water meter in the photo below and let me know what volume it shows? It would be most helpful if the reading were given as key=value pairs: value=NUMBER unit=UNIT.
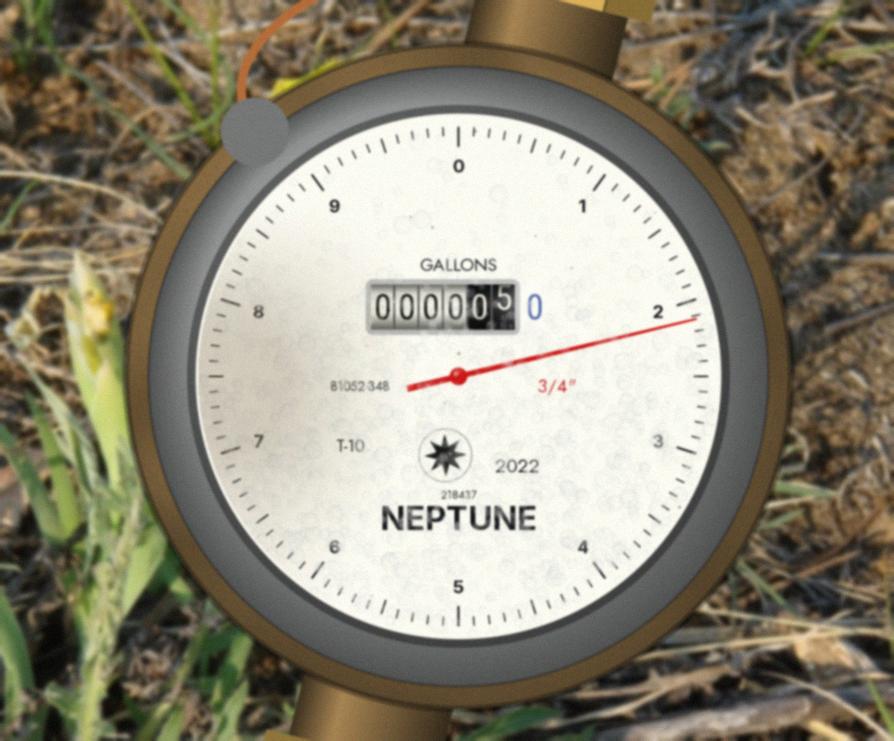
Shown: value=52.1 unit=gal
